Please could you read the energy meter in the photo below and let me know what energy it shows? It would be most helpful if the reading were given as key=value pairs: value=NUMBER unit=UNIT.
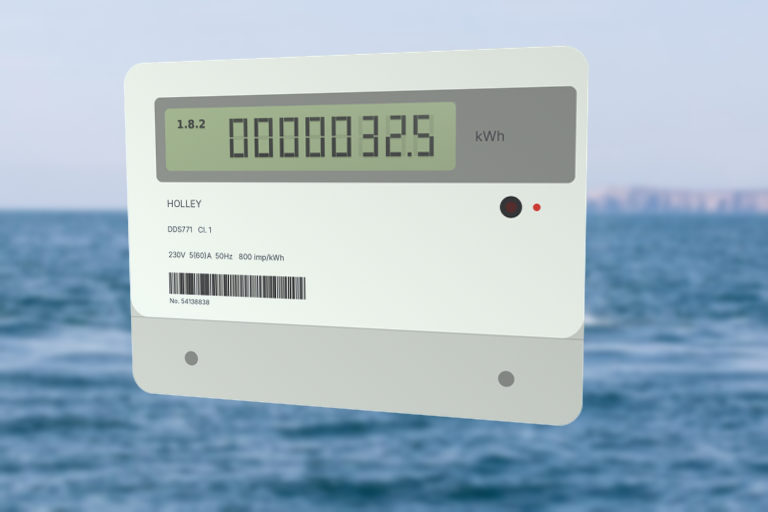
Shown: value=32.5 unit=kWh
